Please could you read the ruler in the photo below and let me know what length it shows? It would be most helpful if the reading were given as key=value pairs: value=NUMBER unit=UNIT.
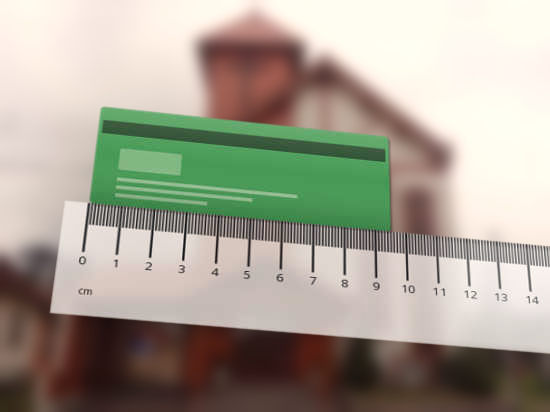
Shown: value=9.5 unit=cm
